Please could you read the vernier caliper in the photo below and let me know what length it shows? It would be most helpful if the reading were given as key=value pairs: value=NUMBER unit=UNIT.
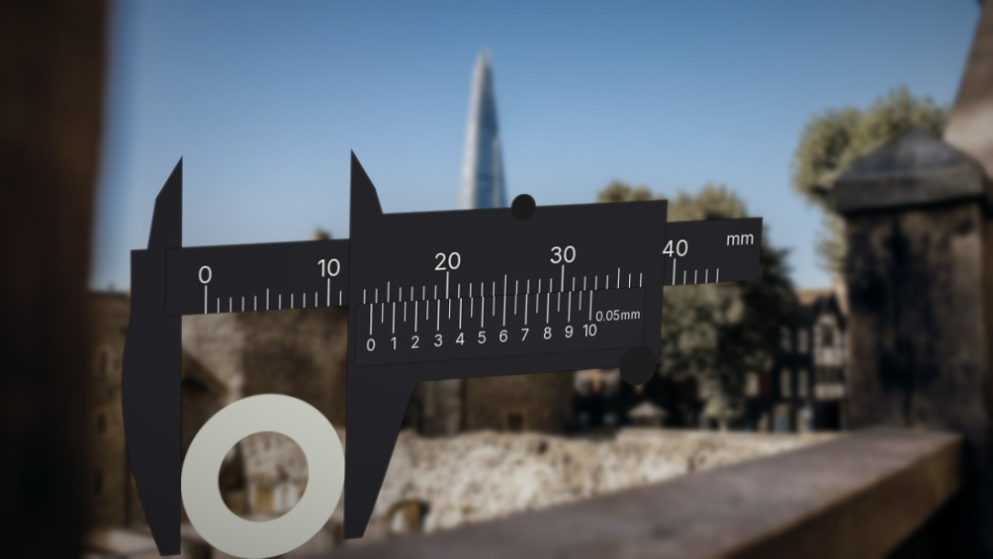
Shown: value=13.6 unit=mm
